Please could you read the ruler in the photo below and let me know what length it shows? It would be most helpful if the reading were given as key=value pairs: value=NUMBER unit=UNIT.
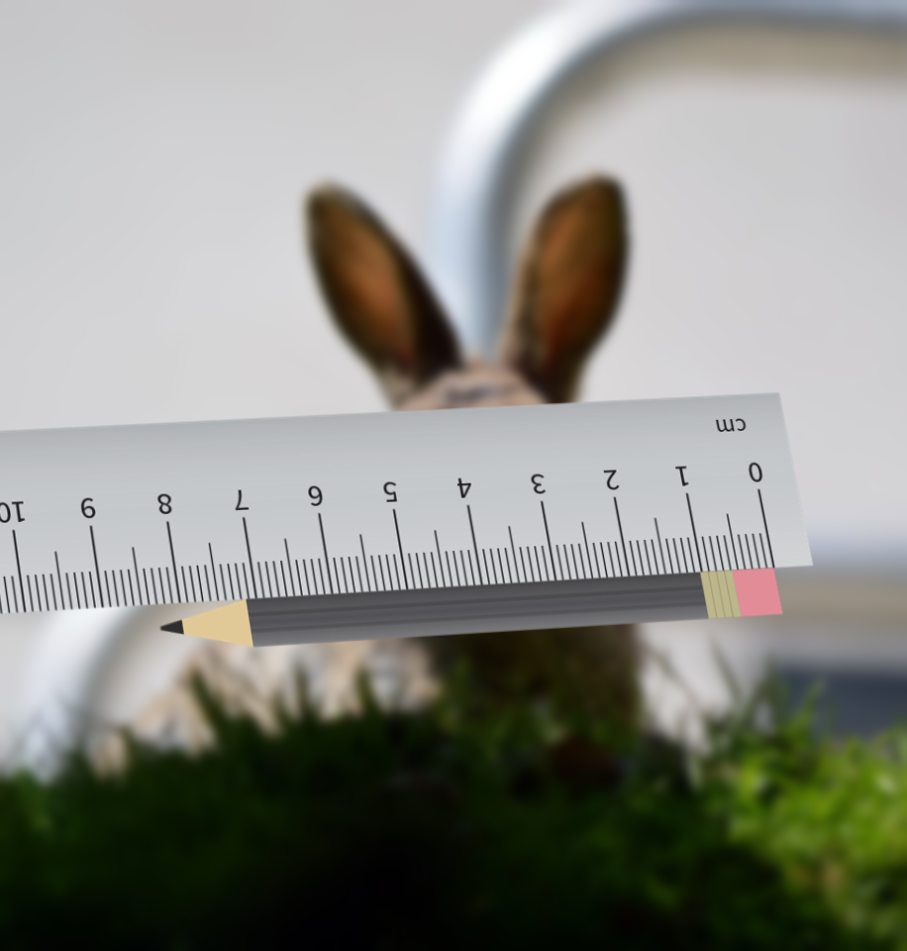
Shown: value=8.3 unit=cm
